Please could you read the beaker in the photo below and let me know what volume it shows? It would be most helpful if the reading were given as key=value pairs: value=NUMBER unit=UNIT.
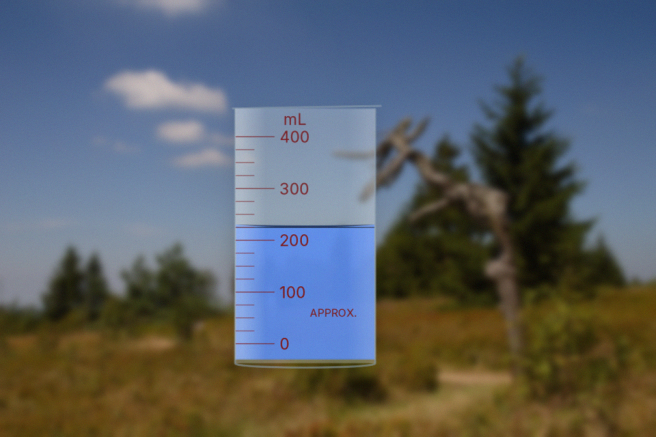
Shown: value=225 unit=mL
